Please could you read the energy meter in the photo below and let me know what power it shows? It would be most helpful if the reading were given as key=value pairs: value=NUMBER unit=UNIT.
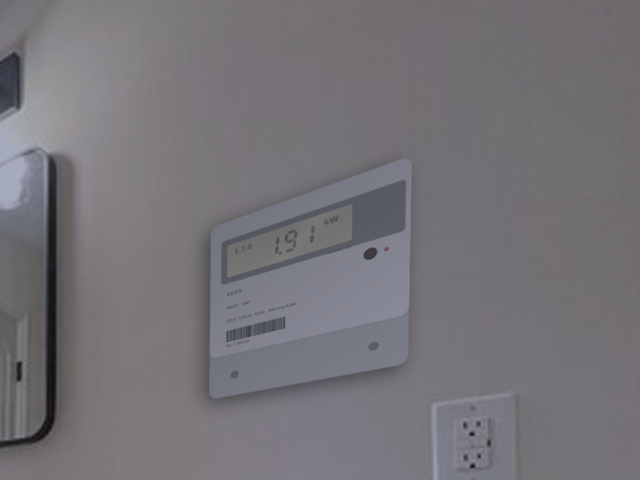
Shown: value=1.91 unit=kW
